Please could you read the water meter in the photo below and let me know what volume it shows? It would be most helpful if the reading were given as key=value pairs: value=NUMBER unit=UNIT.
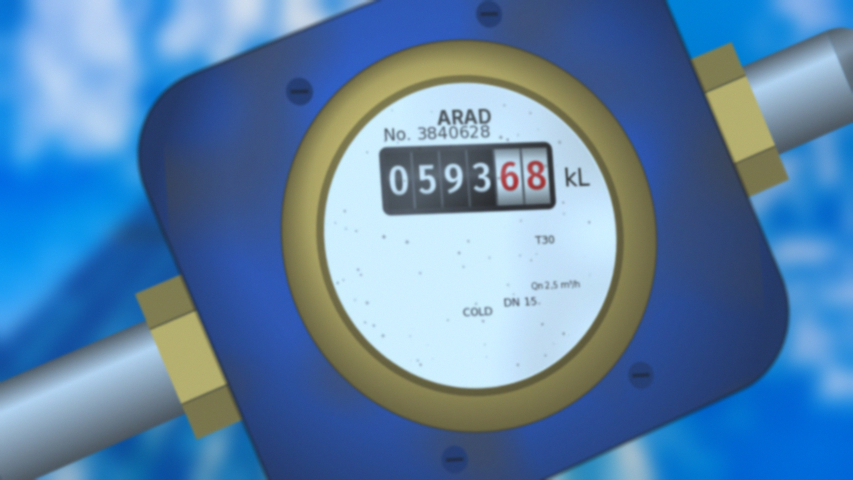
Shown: value=593.68 unit=kL
